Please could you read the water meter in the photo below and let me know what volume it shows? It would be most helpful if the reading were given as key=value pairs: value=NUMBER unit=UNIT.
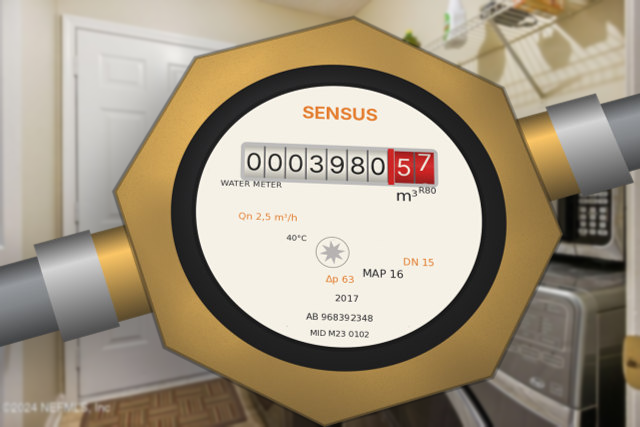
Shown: value=3980.57 unit=m³
